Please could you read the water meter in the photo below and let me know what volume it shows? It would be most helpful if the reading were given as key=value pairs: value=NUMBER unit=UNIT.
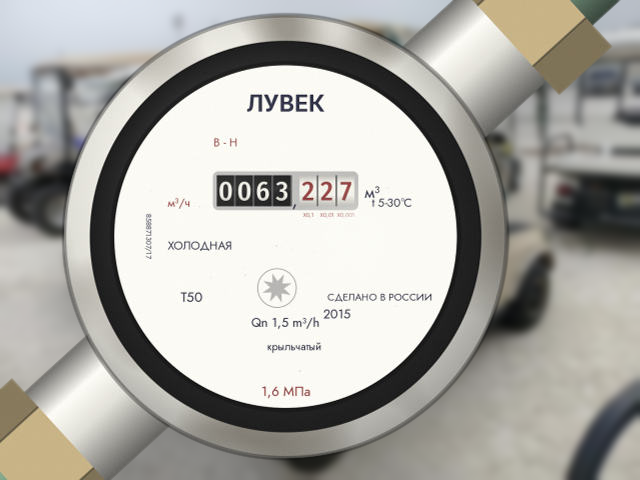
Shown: value=63.227 unit=m³
